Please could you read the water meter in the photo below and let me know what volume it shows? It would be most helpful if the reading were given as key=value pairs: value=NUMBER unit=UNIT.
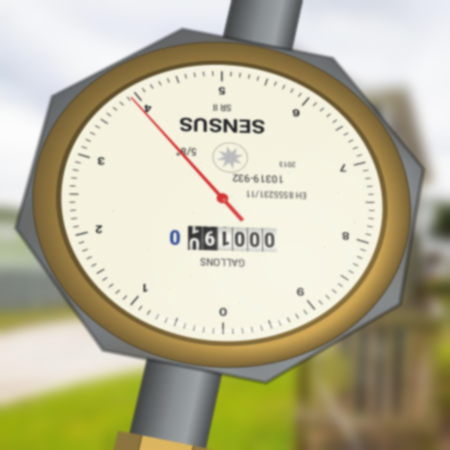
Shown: value=1903.9 unit=gal
